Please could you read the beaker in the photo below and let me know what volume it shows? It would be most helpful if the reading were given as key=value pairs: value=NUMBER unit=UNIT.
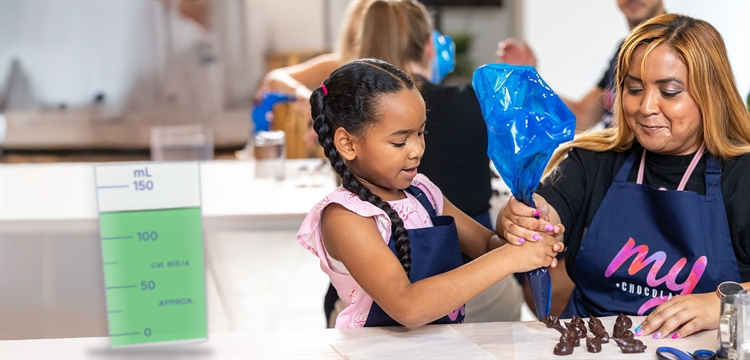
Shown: value=125 unit=mL
